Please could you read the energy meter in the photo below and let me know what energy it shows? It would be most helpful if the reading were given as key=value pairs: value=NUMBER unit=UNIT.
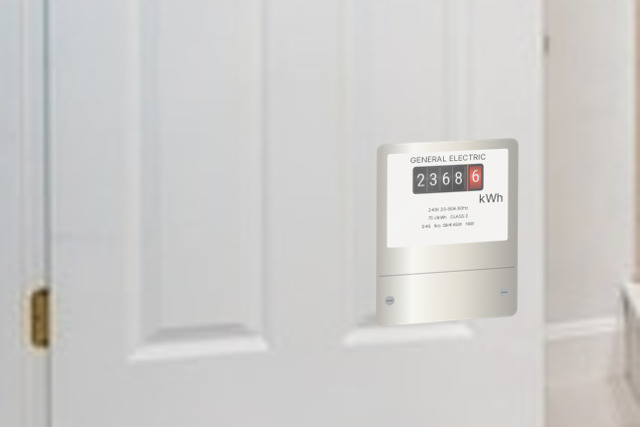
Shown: value=2368.6 unit=kWh
